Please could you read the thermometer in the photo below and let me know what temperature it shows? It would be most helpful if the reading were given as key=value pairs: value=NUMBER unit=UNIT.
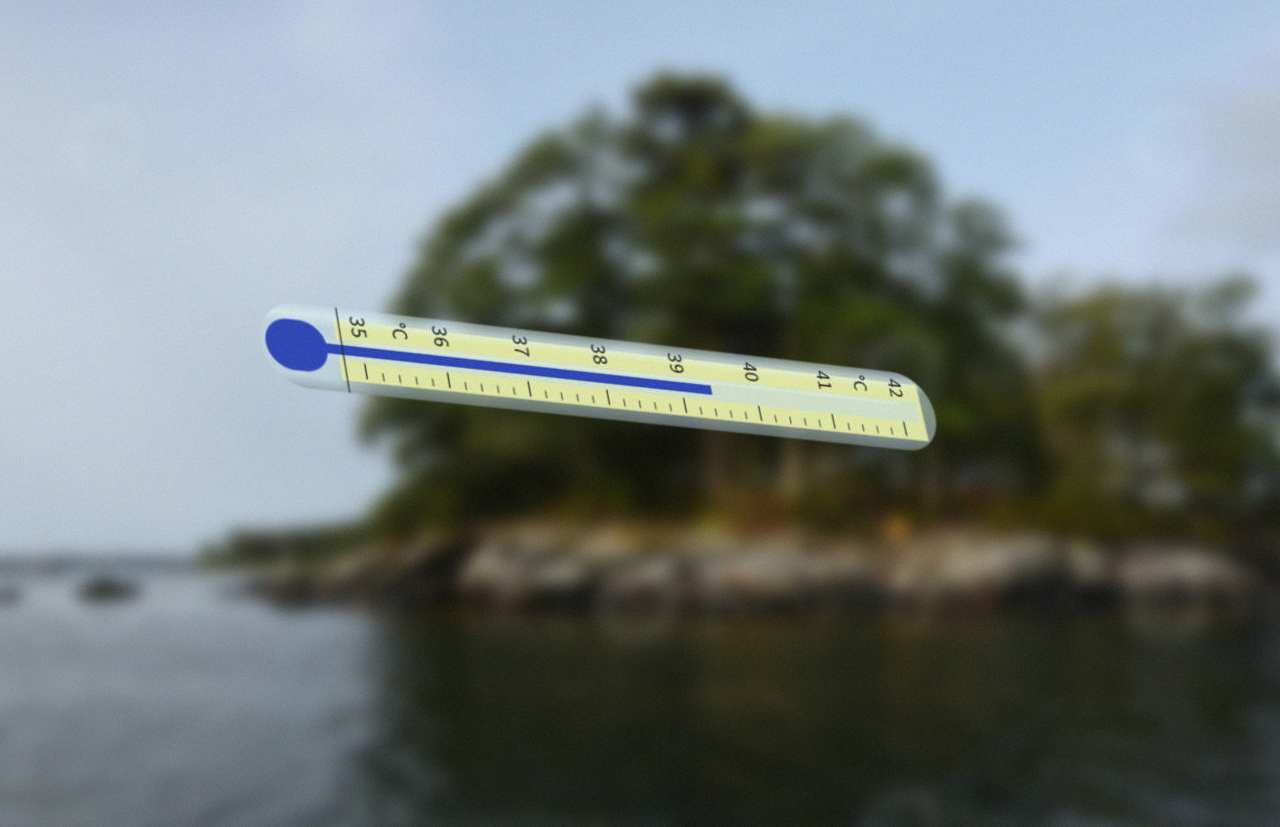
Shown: value=39.4 unit=°C
